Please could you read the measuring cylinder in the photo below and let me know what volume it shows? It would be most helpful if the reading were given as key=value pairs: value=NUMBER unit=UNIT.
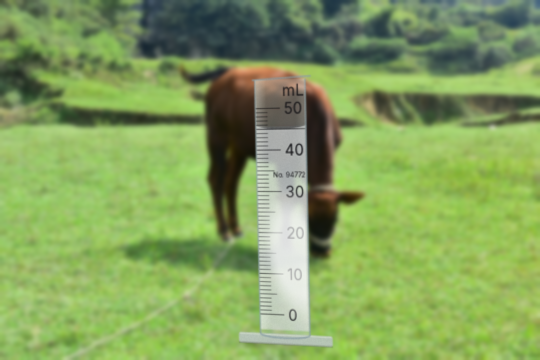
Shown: value=45 unit=mL
